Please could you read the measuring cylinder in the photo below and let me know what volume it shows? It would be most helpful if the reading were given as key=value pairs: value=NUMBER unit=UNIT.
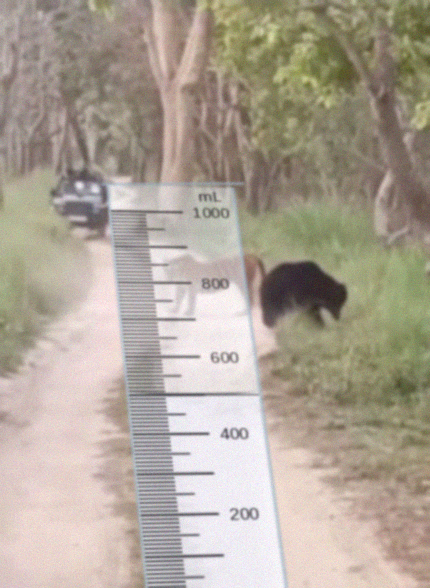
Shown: value=500 unit=mL
